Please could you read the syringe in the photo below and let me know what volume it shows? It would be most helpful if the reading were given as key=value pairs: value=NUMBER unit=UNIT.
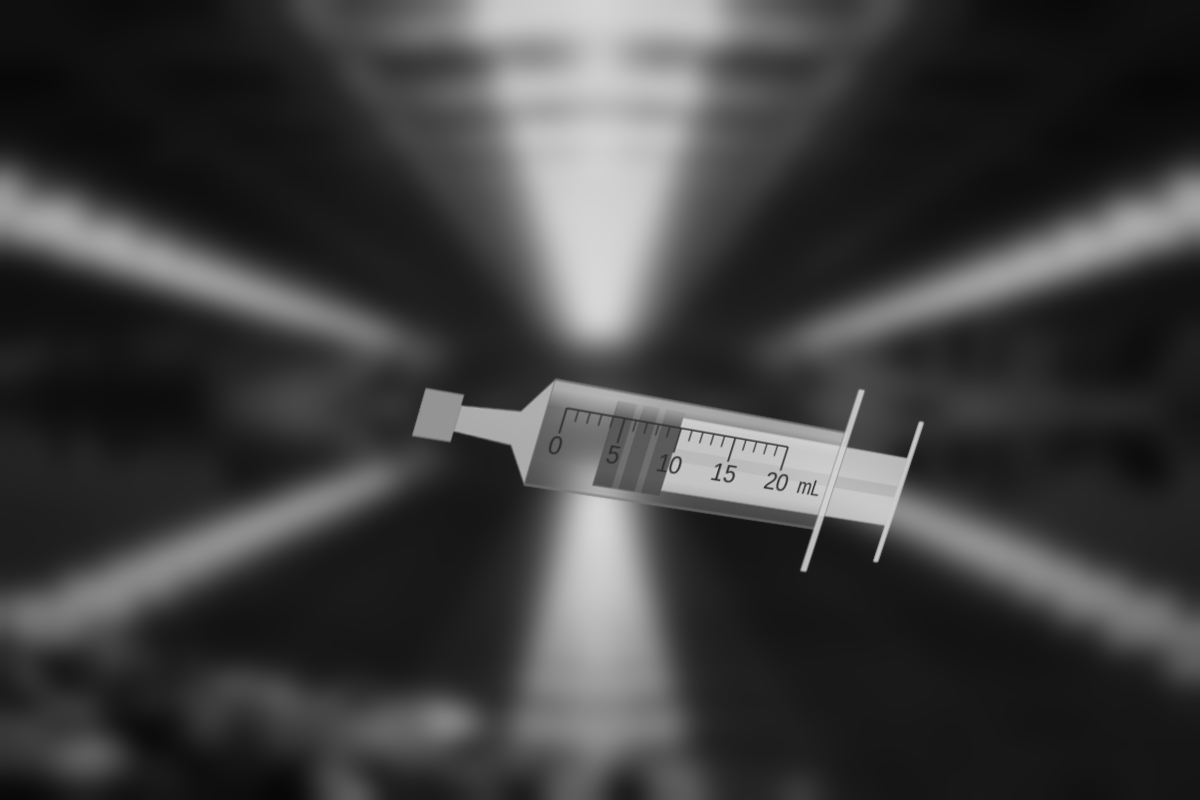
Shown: value=4 unit=mL
